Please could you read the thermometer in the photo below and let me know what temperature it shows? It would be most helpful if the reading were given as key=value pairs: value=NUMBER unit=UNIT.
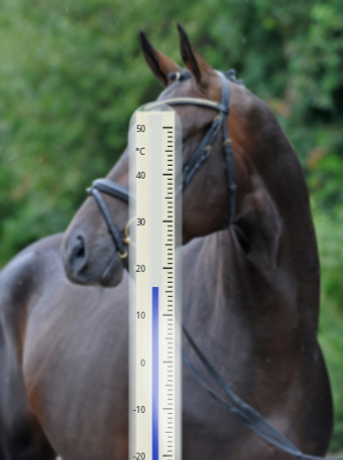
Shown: value=16 unit=°C
